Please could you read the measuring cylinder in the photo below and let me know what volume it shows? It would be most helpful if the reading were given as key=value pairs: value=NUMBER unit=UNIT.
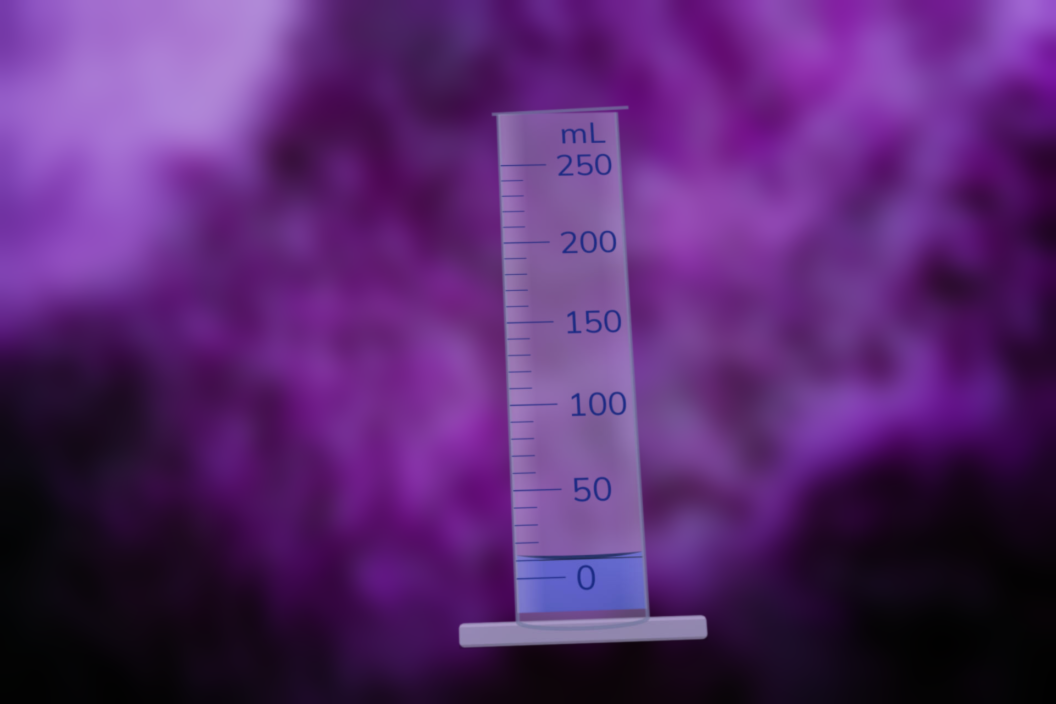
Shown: value=10 unit=mL
